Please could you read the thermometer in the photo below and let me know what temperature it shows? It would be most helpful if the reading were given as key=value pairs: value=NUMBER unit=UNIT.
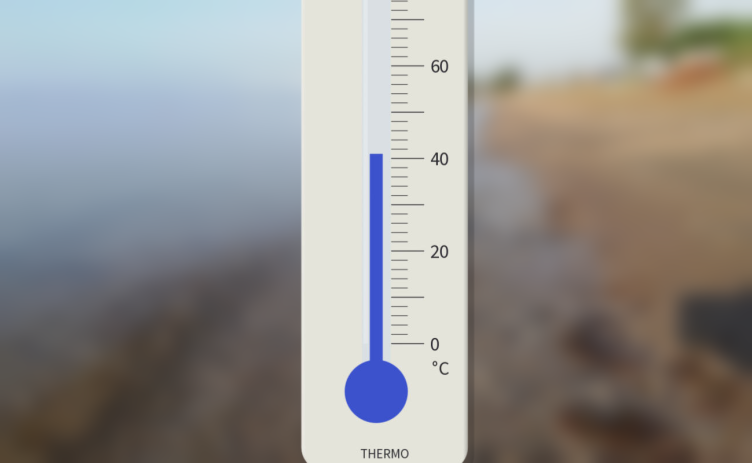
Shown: value=41 unit=°C
